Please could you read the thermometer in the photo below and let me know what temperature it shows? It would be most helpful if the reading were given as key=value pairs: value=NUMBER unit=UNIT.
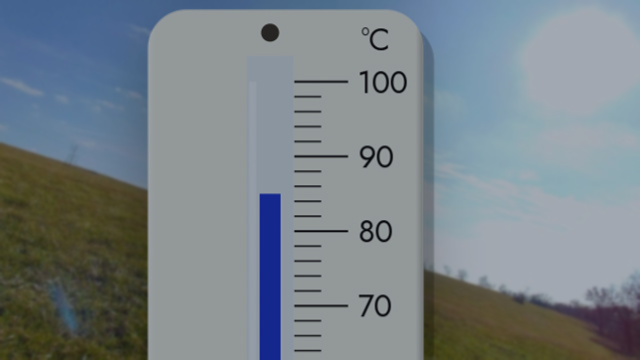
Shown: value=85 unit=°C
